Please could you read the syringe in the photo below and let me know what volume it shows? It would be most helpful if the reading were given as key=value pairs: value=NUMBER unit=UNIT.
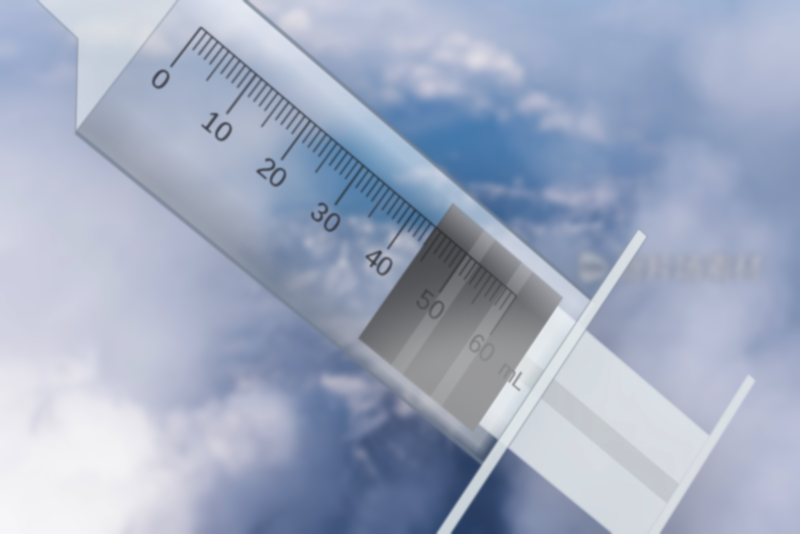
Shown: value=44 unit=mL
